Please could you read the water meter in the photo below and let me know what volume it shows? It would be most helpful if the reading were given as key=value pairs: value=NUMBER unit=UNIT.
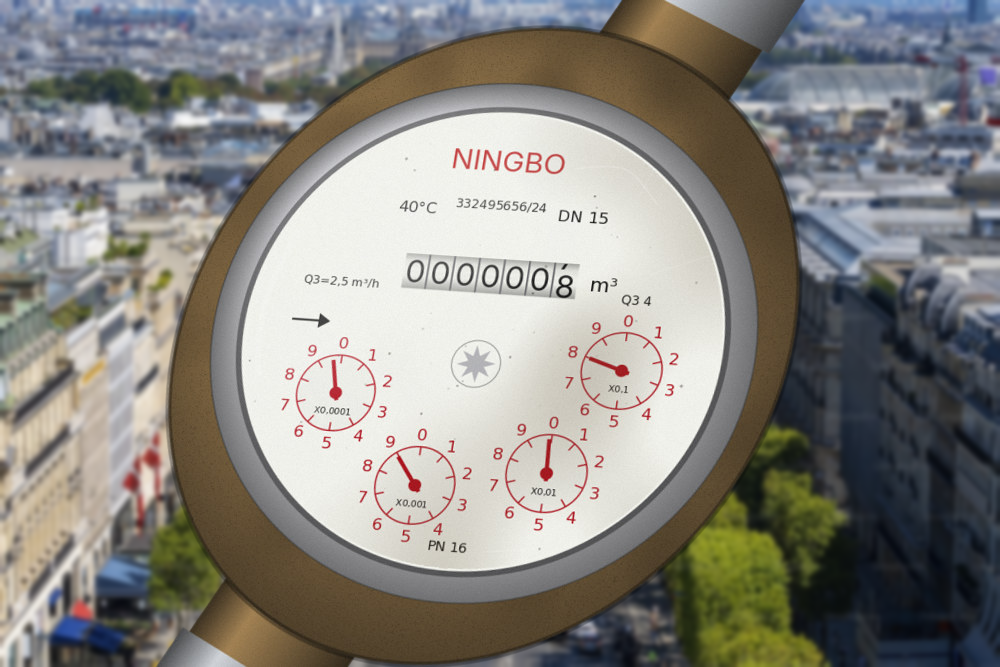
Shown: value=7.7989 unit=m³
